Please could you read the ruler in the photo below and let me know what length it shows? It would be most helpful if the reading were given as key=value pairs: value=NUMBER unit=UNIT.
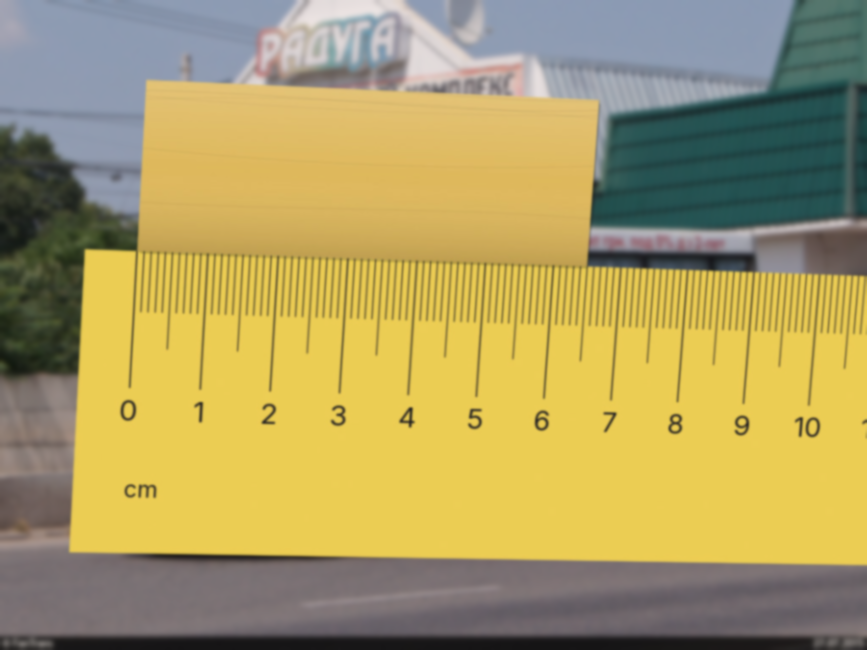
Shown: value=6.5 unit=cm
